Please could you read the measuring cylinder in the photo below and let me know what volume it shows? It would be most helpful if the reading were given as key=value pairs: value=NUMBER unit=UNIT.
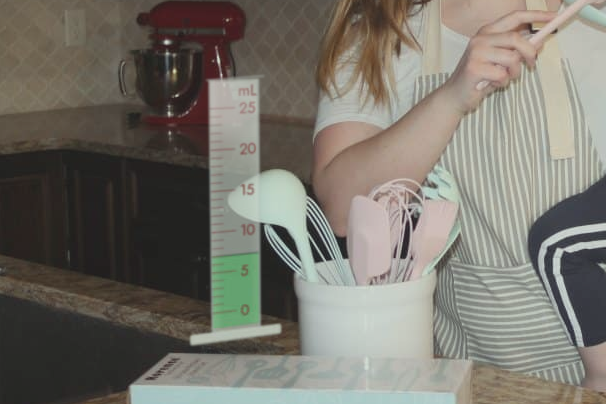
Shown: value=7 unit=mL
